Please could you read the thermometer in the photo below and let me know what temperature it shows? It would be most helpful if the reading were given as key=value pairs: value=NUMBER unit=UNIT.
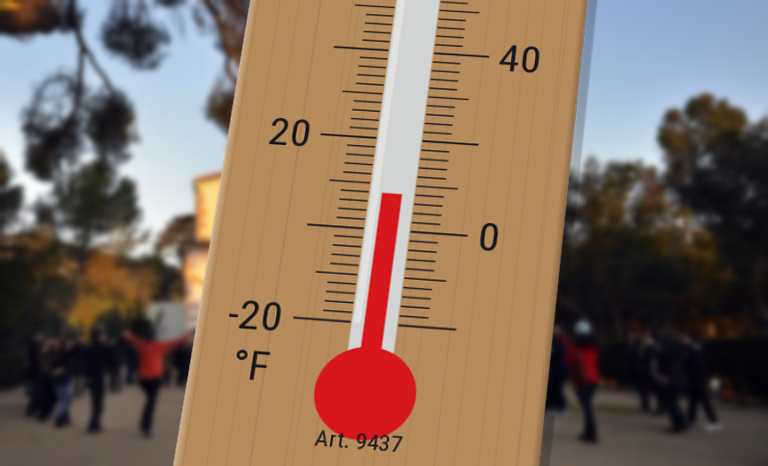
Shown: value=8 unit=°F
